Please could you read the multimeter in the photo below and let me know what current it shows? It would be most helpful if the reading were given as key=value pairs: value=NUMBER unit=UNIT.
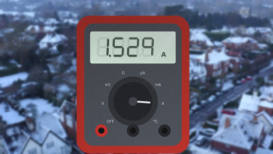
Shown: value=1.529 unit=A
